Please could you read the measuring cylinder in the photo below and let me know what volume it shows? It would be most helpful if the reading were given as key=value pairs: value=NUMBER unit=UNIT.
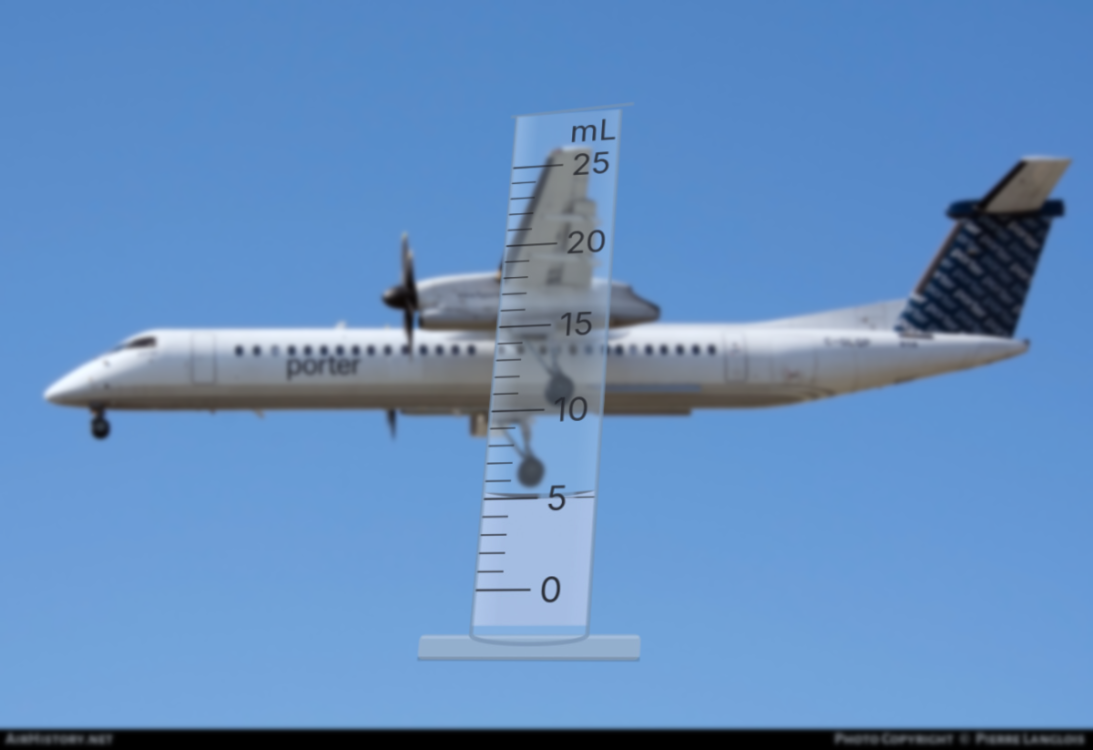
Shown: value=5 unit=mL
